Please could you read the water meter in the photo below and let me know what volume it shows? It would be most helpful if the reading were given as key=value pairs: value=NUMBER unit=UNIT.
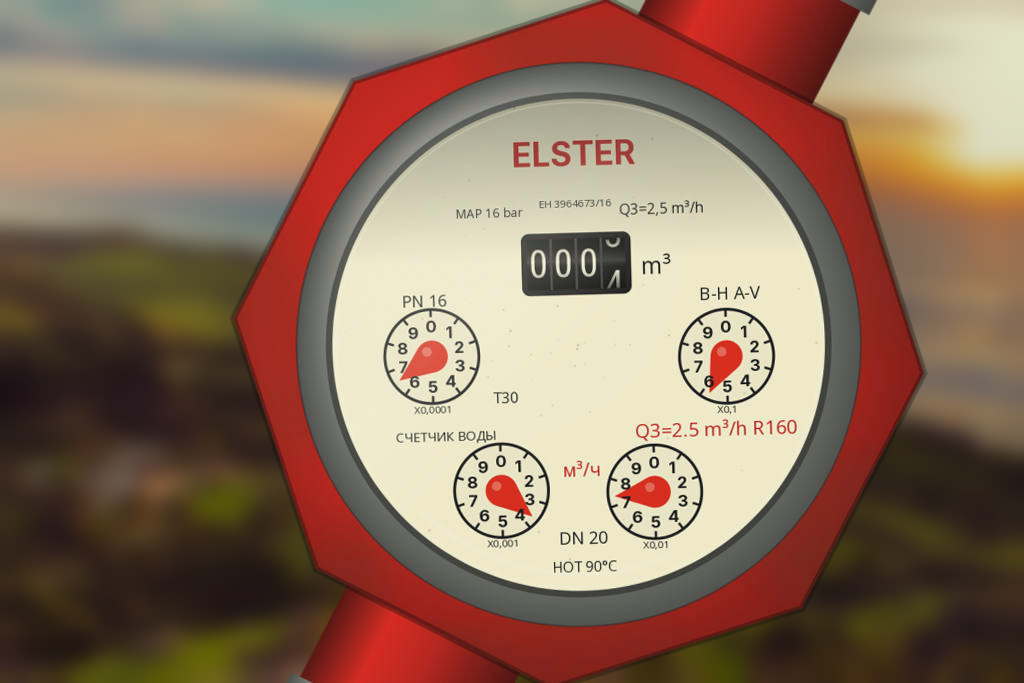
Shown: value=3.5736 unit=m³
